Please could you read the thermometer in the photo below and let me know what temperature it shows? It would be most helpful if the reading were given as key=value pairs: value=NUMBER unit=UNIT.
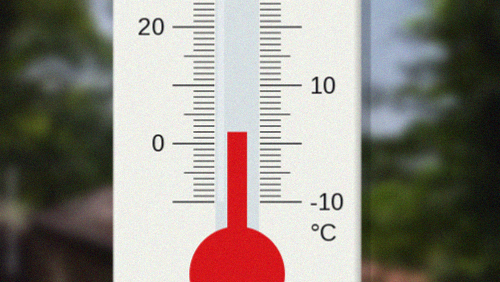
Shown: value=2 unit=°C
